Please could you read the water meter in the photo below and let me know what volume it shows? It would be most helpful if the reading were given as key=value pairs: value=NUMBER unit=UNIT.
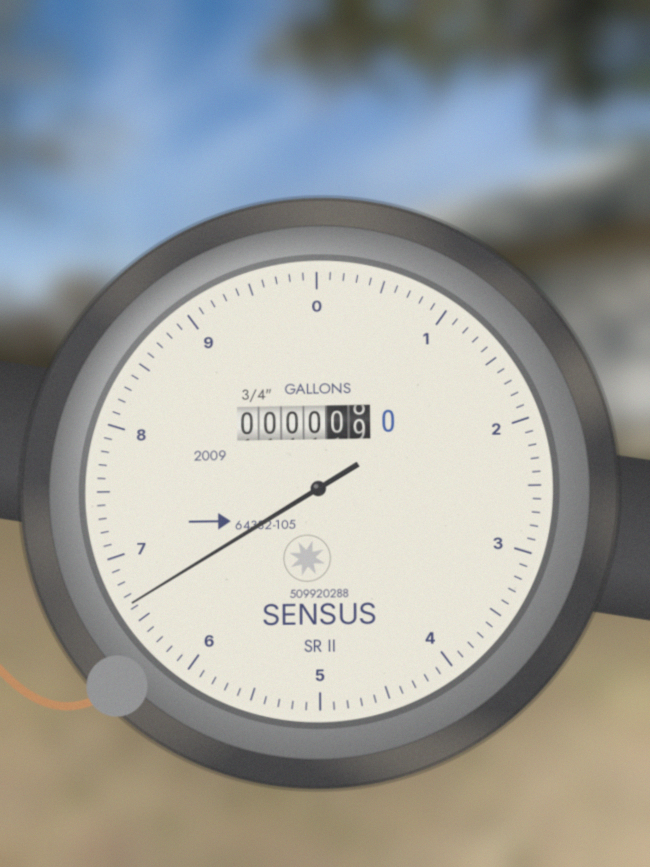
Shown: value=86.6 unit=gal
